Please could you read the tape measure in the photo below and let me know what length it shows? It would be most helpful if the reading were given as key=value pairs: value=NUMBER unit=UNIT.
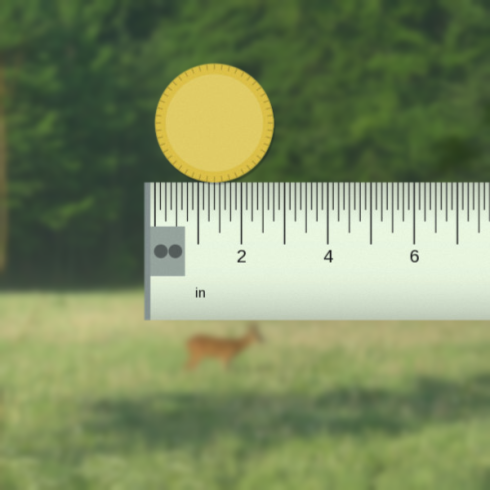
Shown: value=2.75 unit=in
